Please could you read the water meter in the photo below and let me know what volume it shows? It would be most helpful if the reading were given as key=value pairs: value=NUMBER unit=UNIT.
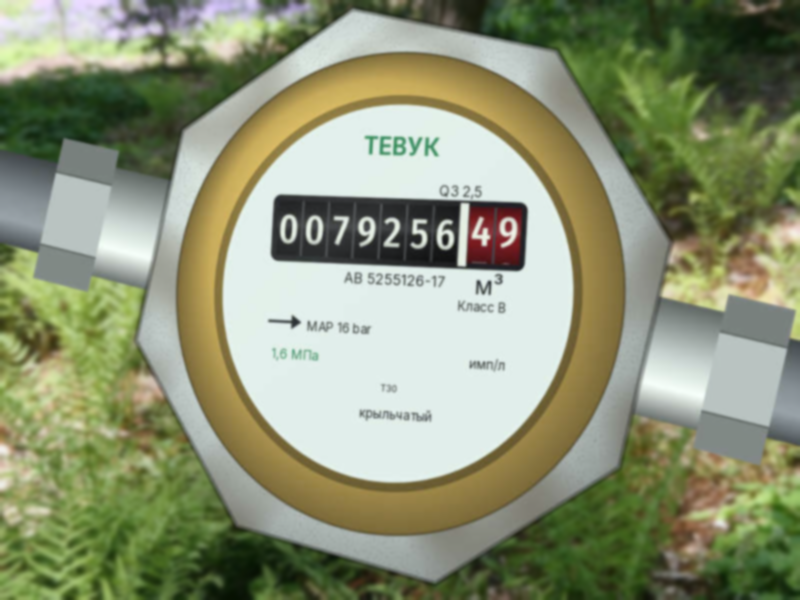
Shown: value=79256.49 unit=m³
